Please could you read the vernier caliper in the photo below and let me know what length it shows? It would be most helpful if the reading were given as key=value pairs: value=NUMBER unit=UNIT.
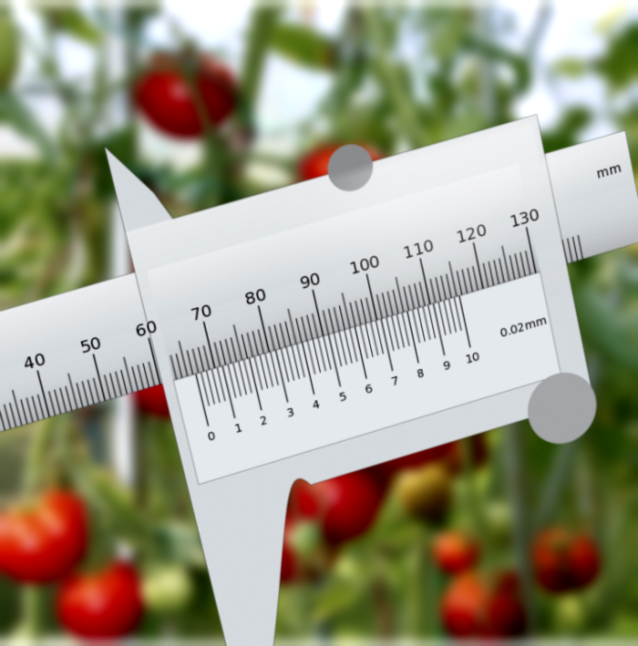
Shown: value=66.5 unit=mm
